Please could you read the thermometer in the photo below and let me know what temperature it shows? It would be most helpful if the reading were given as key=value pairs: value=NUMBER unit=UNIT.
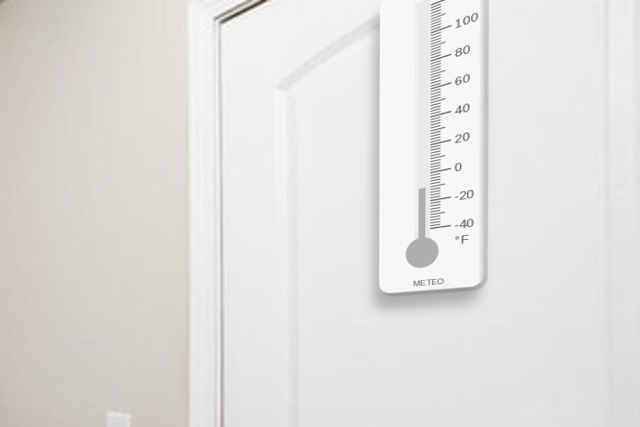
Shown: value=-10 unit=°F
